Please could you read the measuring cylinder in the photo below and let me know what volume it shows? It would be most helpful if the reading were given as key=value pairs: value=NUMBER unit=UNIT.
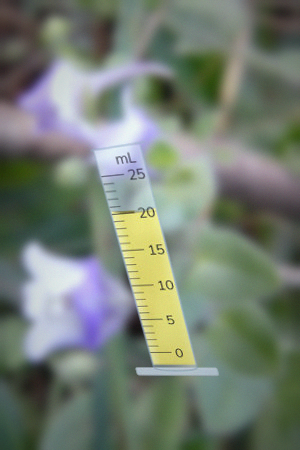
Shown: value=20 unit=mL
